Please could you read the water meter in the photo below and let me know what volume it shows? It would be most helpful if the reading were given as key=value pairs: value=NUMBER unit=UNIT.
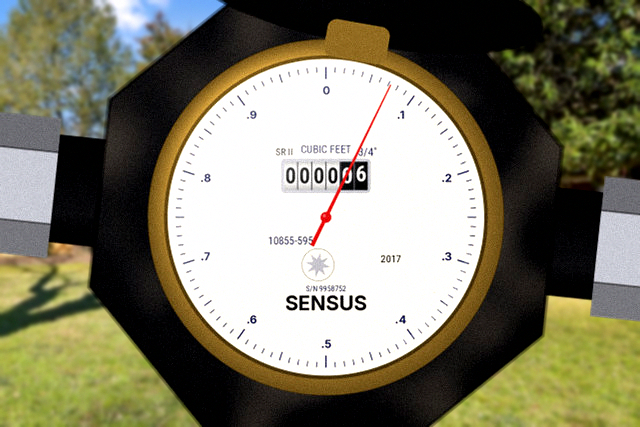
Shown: value=6.07 unit=ft³
